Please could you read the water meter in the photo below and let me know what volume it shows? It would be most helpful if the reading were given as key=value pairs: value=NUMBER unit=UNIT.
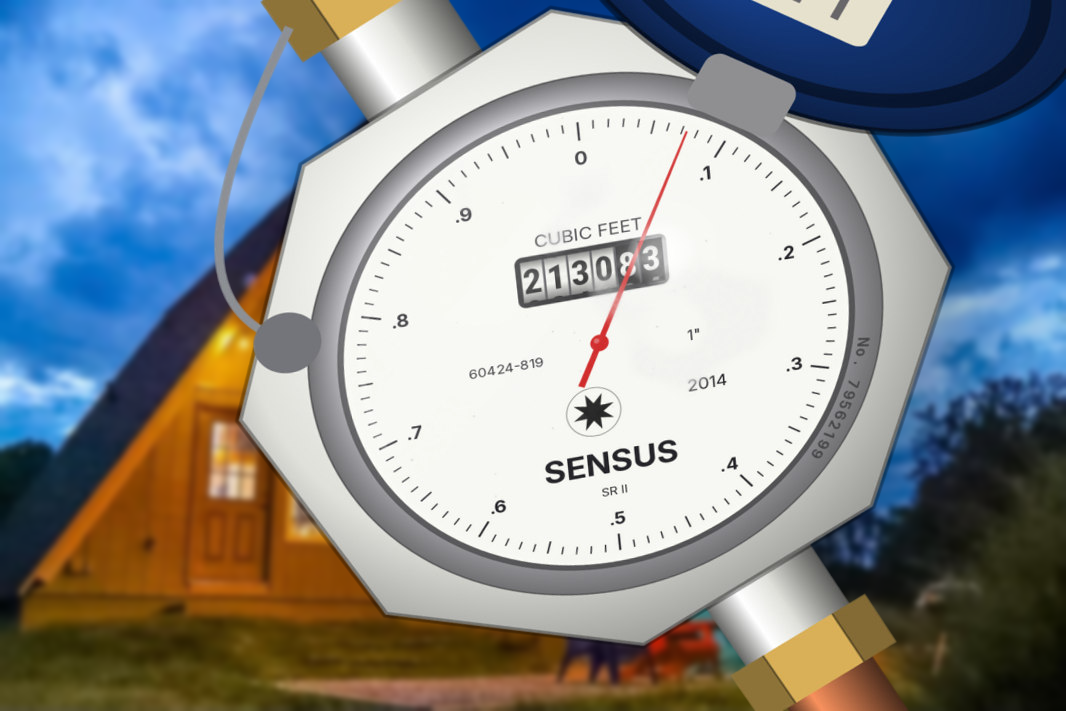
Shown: value=213083.07 unit=ft³
